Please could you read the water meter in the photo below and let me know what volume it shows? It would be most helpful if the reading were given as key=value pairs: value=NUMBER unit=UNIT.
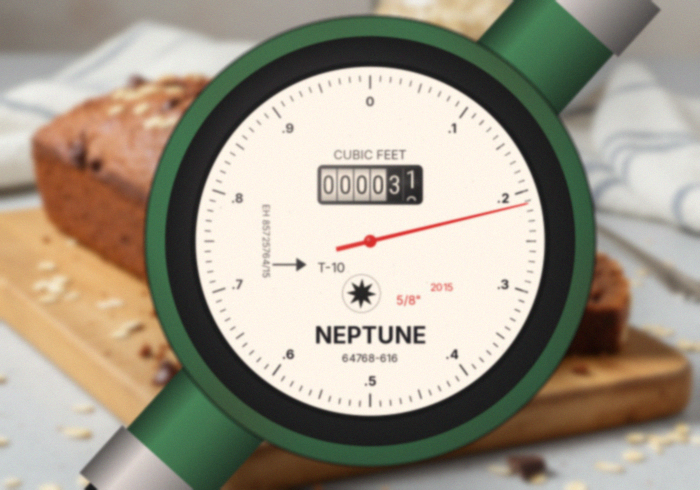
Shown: value=31.21 unit=ft³
